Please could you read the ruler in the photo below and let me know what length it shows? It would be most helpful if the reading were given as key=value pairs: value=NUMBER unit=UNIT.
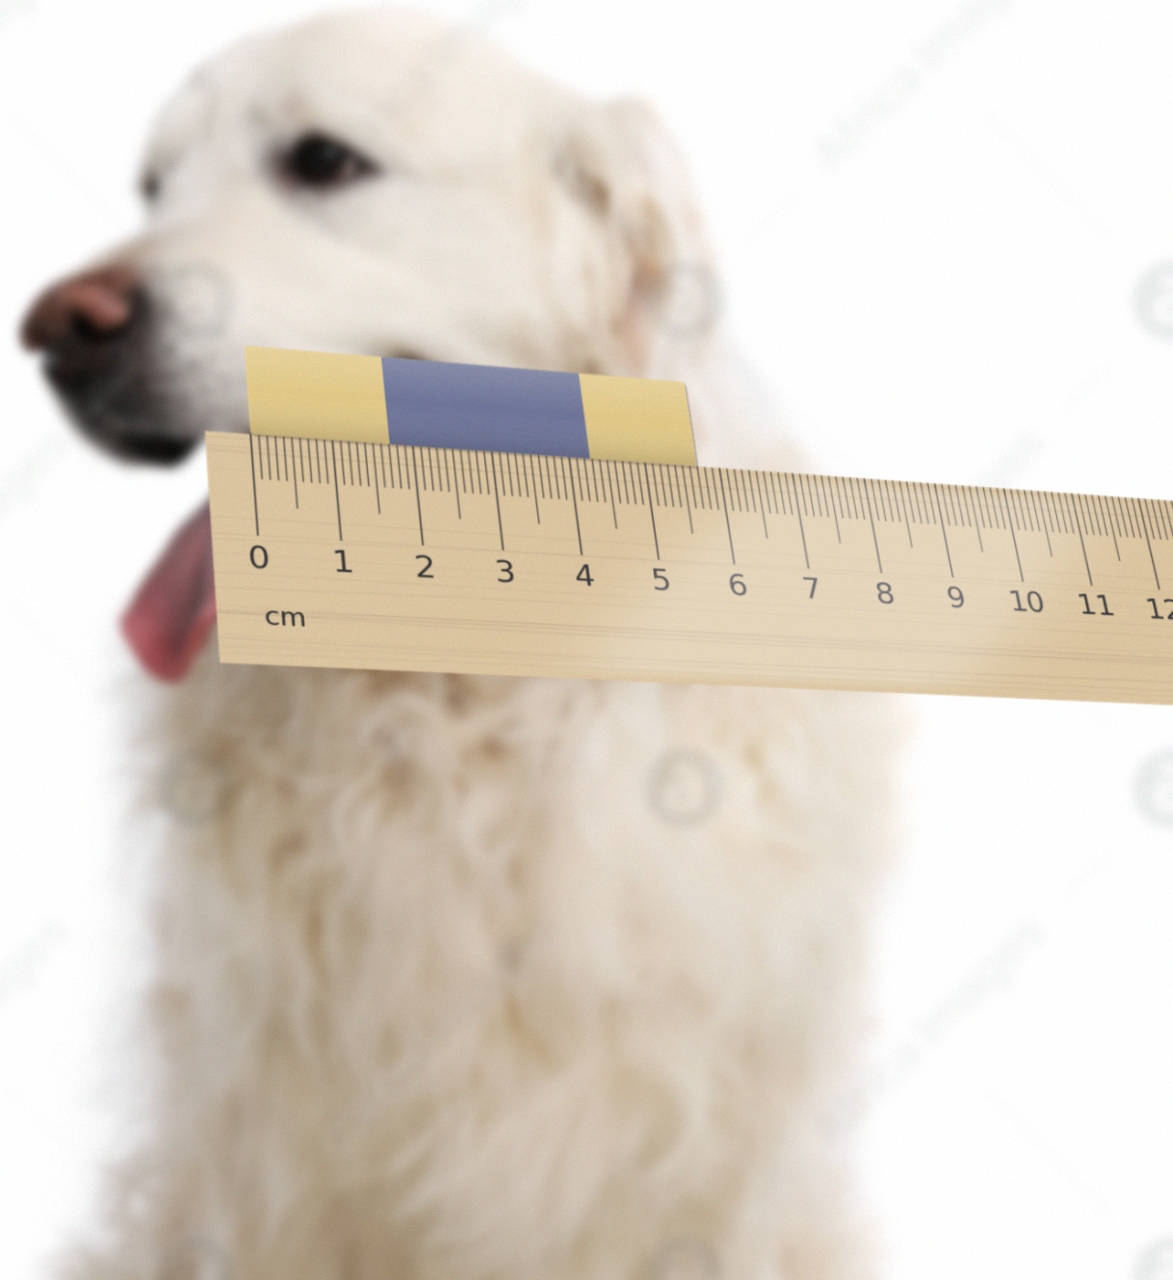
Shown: value=5.7 unit=cm
